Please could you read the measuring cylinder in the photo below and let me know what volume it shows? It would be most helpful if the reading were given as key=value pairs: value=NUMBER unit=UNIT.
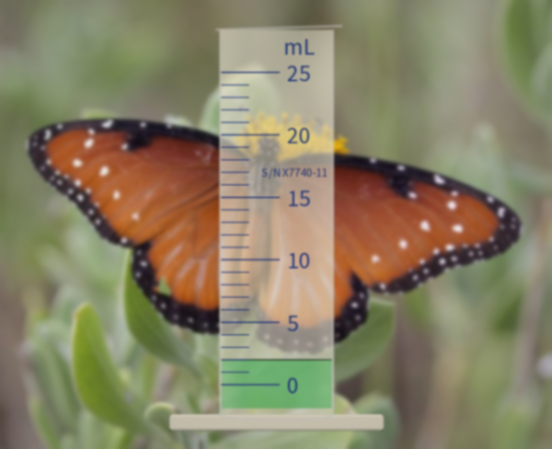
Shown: value=2 unit=mL
